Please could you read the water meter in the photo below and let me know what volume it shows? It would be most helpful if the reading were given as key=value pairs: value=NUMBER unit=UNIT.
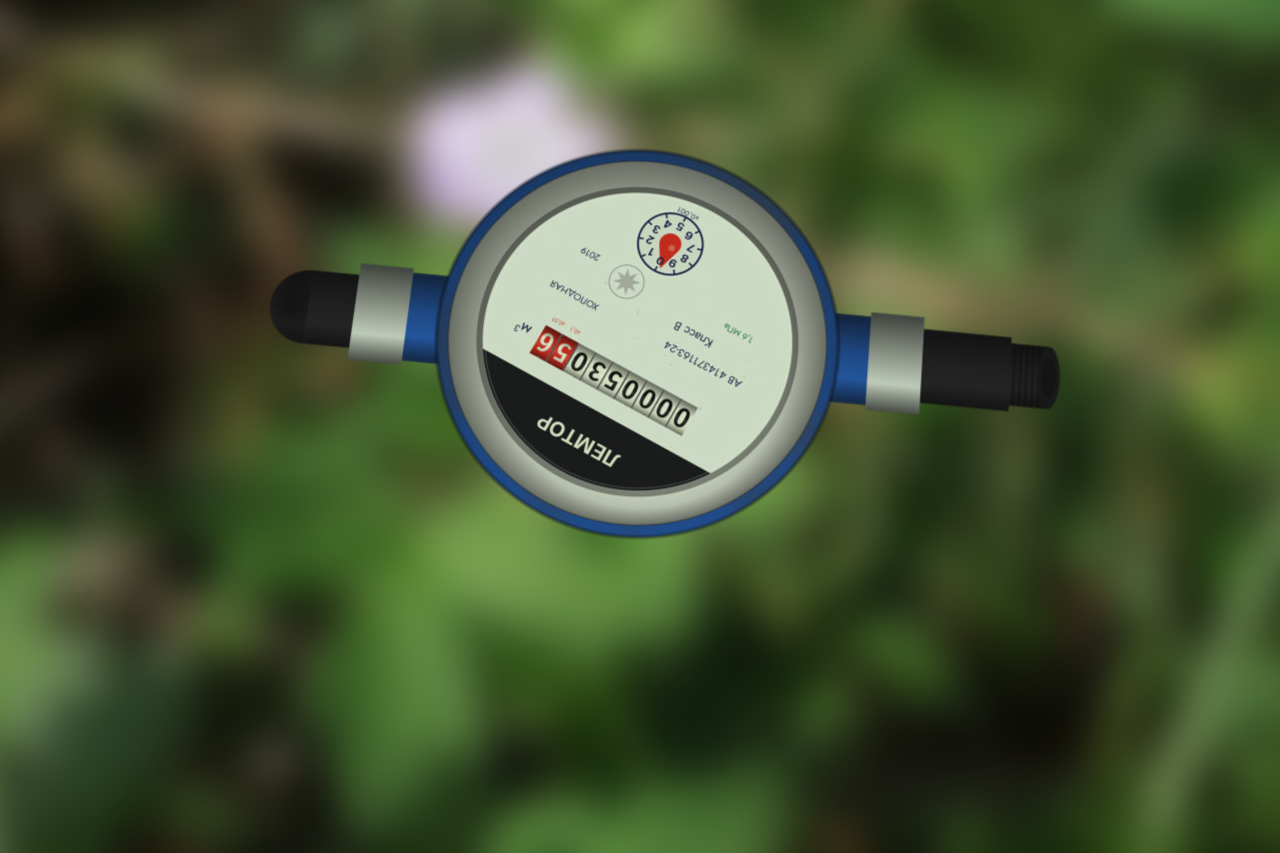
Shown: value=530.559 unit=m³
